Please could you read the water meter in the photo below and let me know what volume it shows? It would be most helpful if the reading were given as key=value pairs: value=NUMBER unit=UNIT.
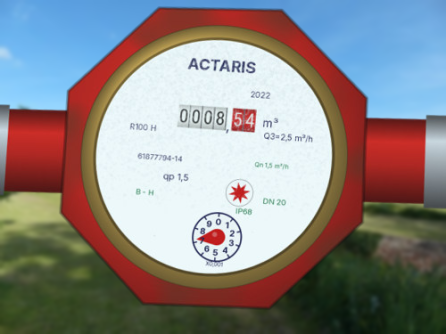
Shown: value=8.547 unit=m³
